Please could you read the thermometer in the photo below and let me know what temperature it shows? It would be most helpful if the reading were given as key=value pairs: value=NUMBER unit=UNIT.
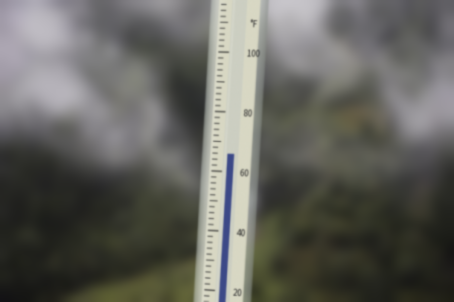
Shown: value=66 unit=°F
